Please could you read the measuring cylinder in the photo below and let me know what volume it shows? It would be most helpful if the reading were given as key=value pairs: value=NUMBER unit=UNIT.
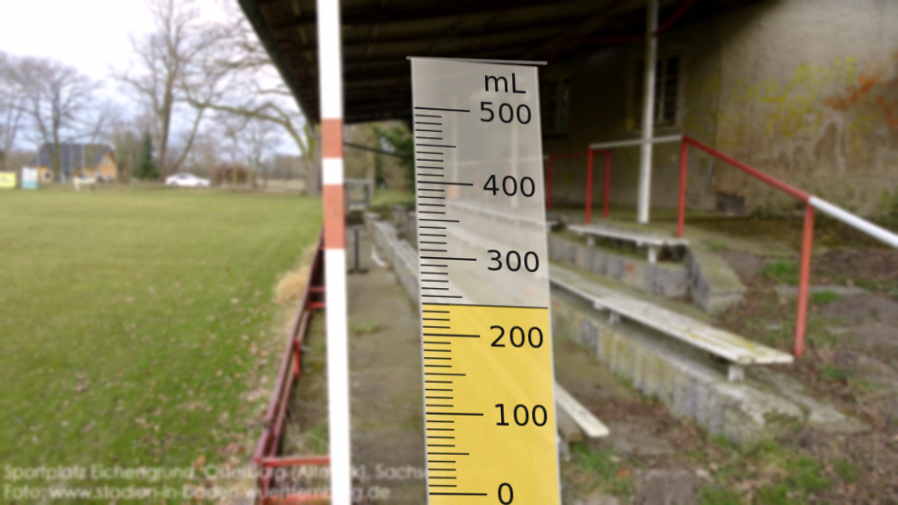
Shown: value=240 unit=mL
